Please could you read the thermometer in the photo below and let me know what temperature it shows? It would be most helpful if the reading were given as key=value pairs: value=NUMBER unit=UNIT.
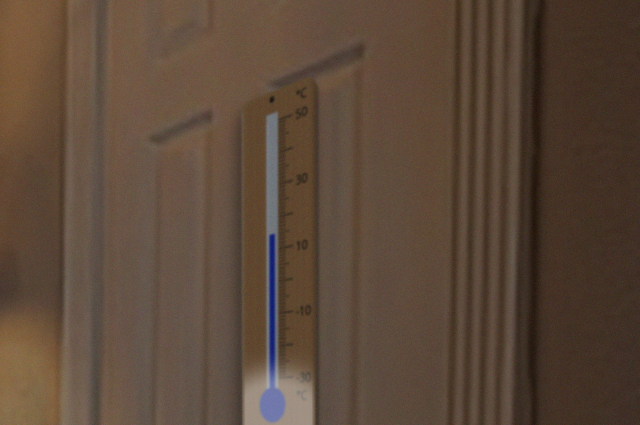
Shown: value=15 unit=°C
